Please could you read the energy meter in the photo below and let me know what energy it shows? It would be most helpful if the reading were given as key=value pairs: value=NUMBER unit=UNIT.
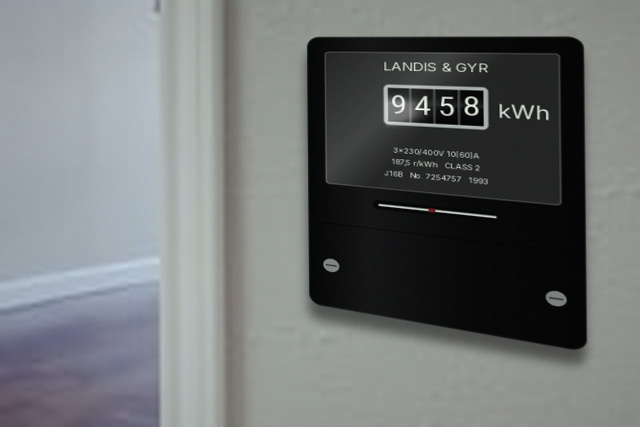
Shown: value=9458 unit=kWh
